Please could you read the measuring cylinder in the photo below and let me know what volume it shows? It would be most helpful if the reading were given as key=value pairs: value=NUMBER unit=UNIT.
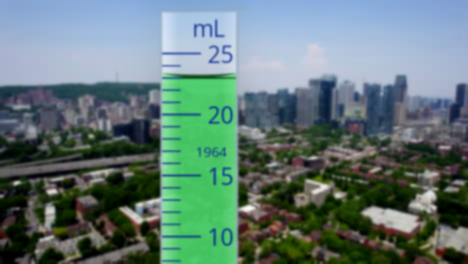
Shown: value=23 unit=mL
